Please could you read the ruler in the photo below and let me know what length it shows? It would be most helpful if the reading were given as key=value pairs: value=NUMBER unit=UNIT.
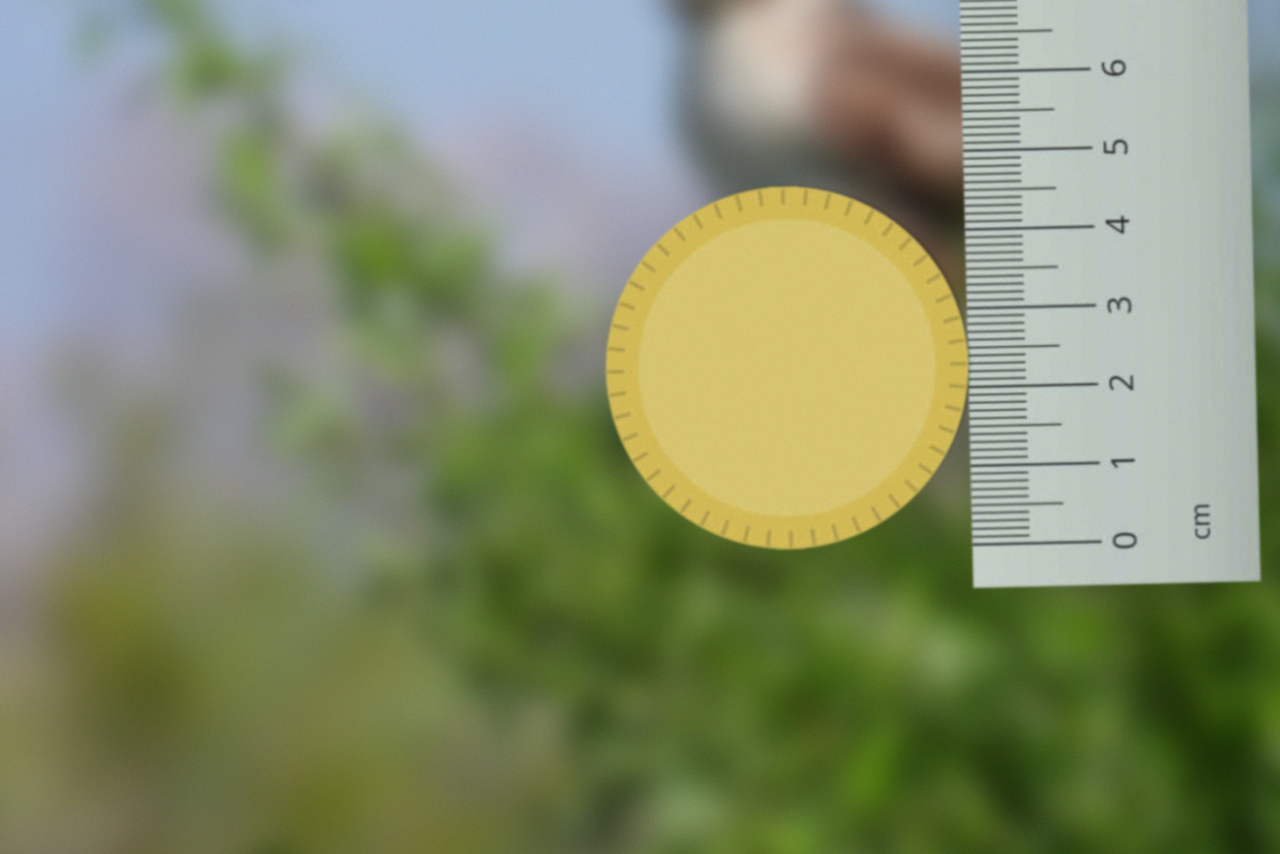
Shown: value=4.6 unit=cm
